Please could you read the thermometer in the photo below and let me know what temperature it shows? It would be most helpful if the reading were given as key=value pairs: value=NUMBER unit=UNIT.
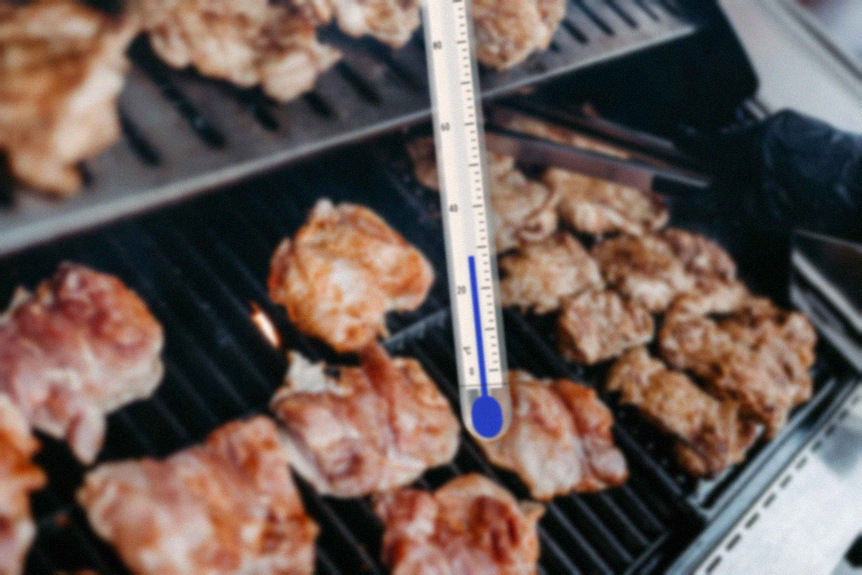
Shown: value=28 unit=°C
